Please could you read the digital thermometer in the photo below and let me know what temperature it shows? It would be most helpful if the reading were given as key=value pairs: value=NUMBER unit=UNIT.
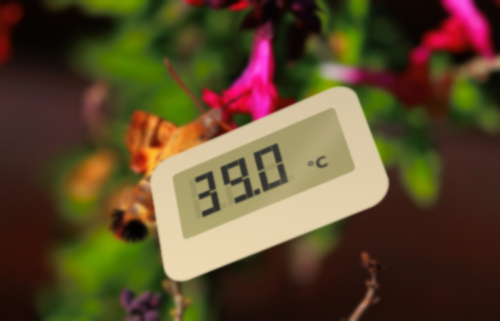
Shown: value=39.0 unit=°C
